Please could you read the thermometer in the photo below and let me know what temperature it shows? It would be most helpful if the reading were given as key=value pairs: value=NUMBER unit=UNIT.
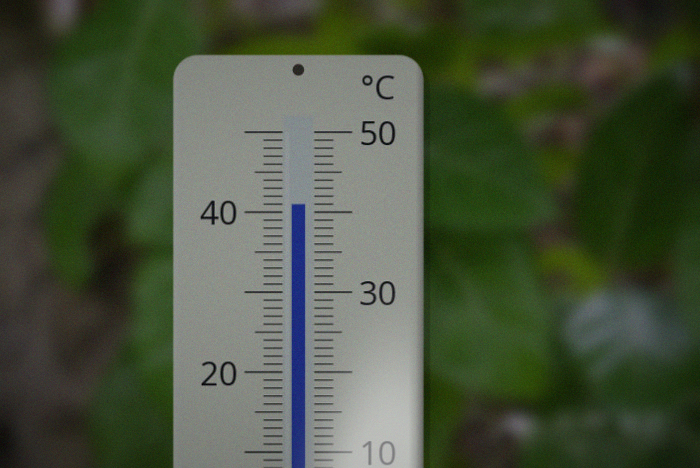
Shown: value=41 unit=°C
